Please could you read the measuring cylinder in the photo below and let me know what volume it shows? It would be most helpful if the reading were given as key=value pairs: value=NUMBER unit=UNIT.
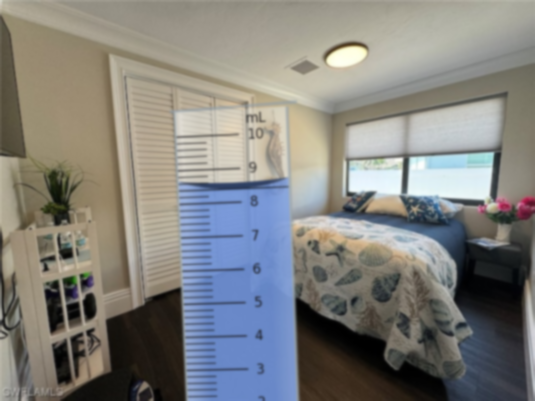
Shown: value=8.4 unit=mL
